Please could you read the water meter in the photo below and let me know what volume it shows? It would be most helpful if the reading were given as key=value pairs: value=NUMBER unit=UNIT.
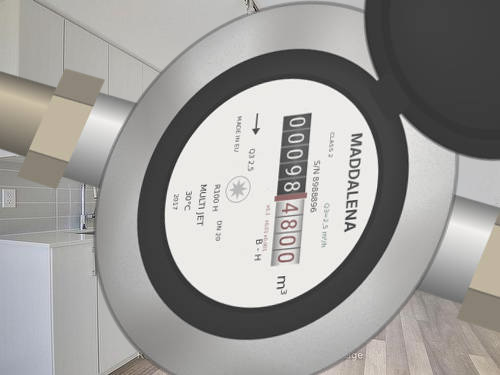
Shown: value=98.4800 unit=m³
